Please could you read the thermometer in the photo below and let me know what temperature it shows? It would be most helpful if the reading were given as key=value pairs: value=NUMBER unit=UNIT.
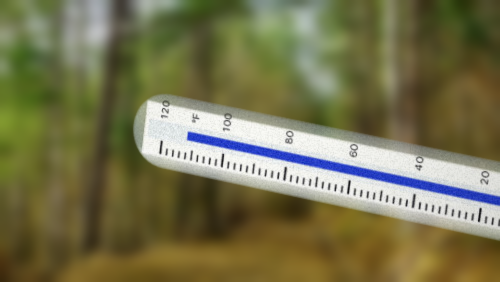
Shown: value=112 unit=°F
